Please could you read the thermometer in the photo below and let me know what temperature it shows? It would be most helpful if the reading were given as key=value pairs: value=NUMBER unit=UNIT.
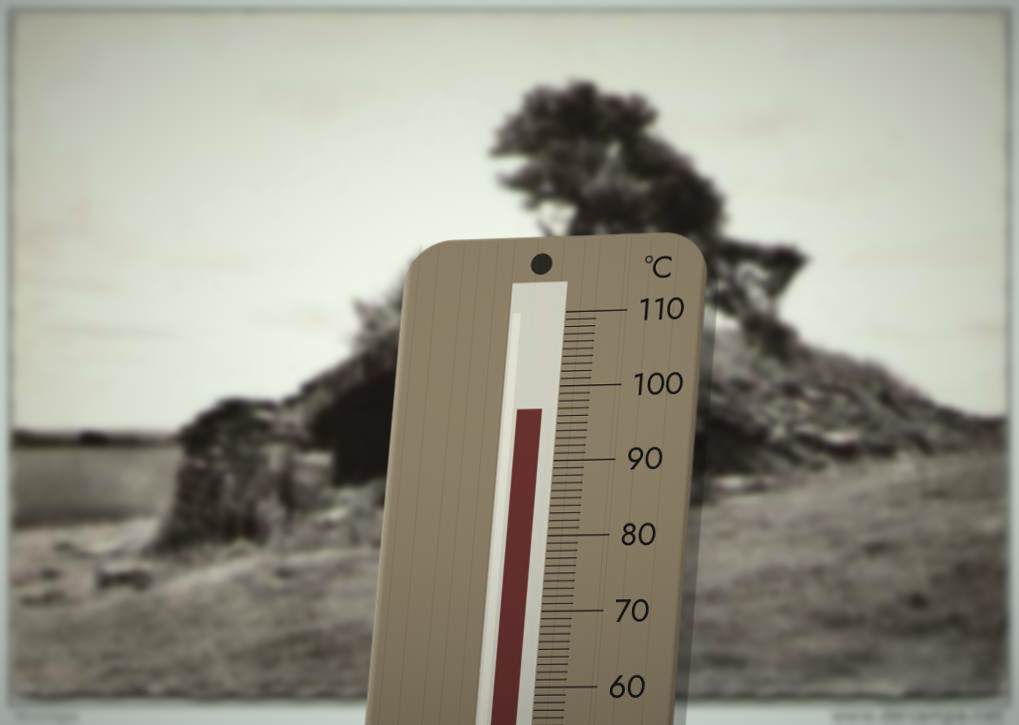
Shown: value=97 unit=°C
